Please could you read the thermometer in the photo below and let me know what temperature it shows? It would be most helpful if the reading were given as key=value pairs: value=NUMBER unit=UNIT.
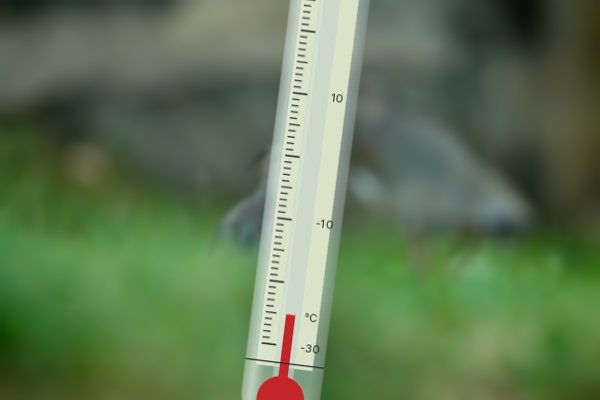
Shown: value=-25 unit=°C
